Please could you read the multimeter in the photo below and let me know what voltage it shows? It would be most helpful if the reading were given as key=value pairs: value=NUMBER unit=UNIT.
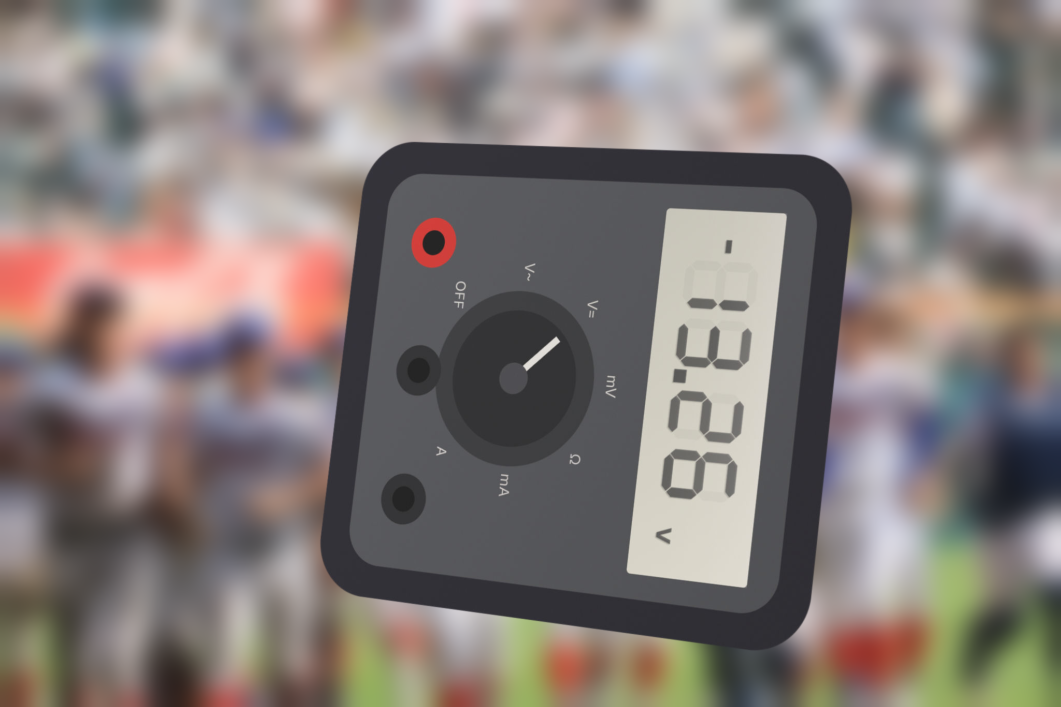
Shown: value=-13.26 unit=V
